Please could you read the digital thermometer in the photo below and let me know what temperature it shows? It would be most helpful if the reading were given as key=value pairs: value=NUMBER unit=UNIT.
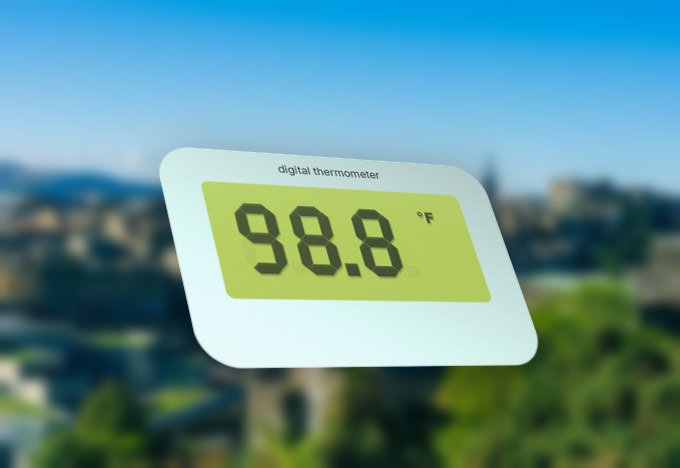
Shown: value=98.8 unit=°F
